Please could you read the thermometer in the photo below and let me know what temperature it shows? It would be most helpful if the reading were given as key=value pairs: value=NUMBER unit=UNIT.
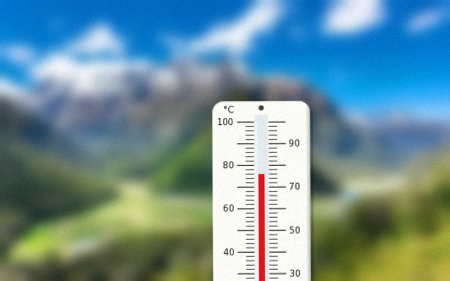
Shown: value=76 unit=°C
